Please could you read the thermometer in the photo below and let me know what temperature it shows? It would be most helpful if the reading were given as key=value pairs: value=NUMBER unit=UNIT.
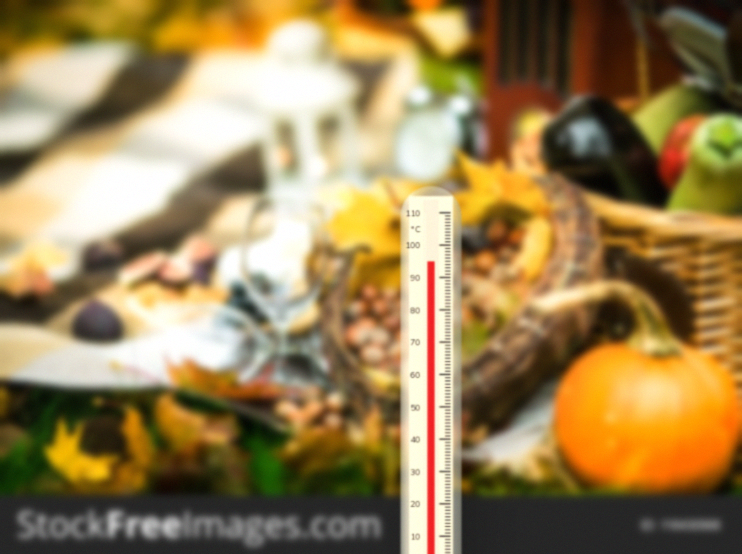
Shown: value=95 unit=°C
